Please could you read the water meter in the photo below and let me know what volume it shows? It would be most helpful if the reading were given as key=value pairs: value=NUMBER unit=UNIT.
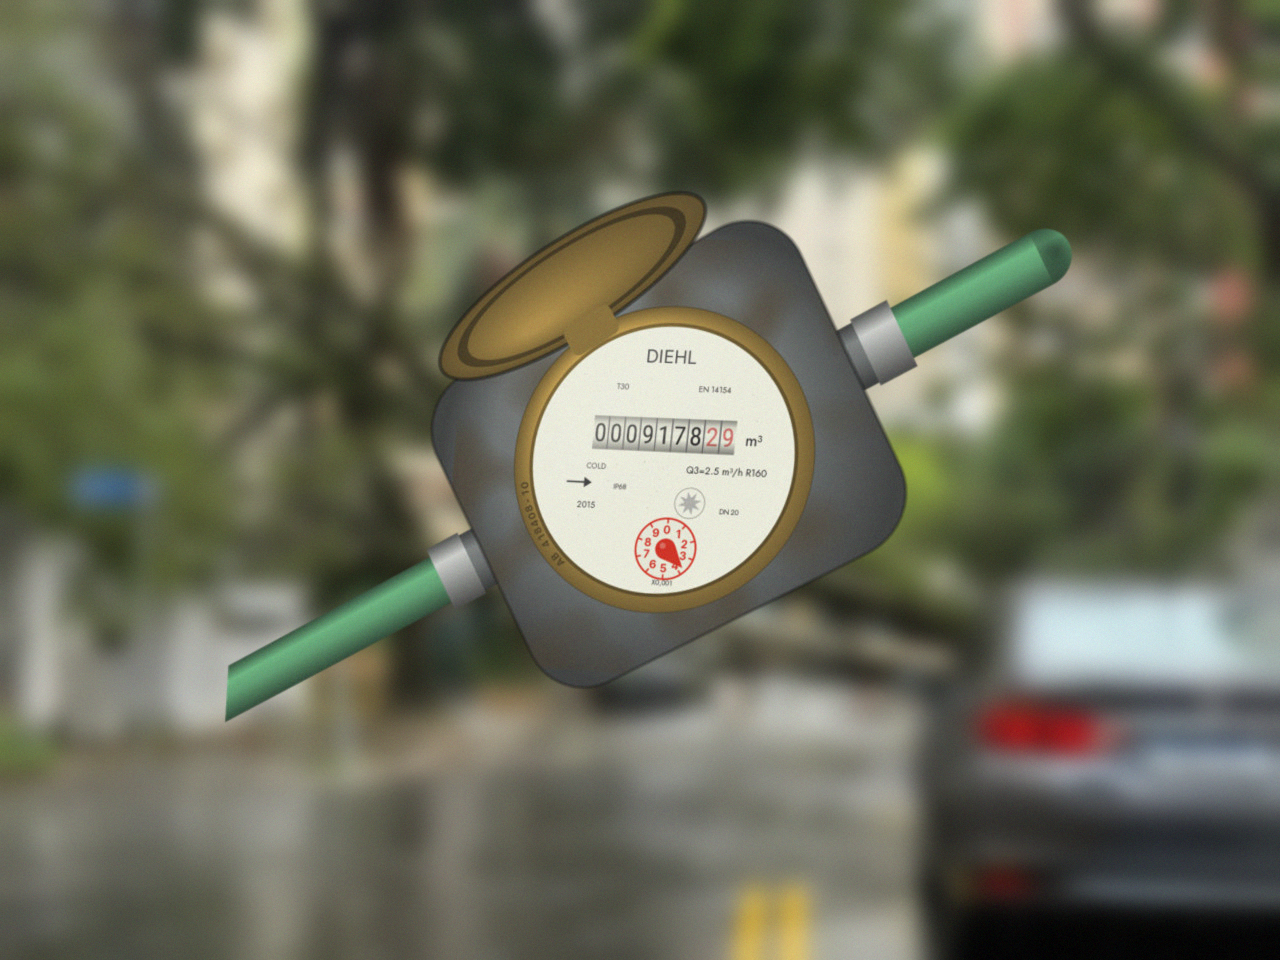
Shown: value=9178.293 unit=m³
